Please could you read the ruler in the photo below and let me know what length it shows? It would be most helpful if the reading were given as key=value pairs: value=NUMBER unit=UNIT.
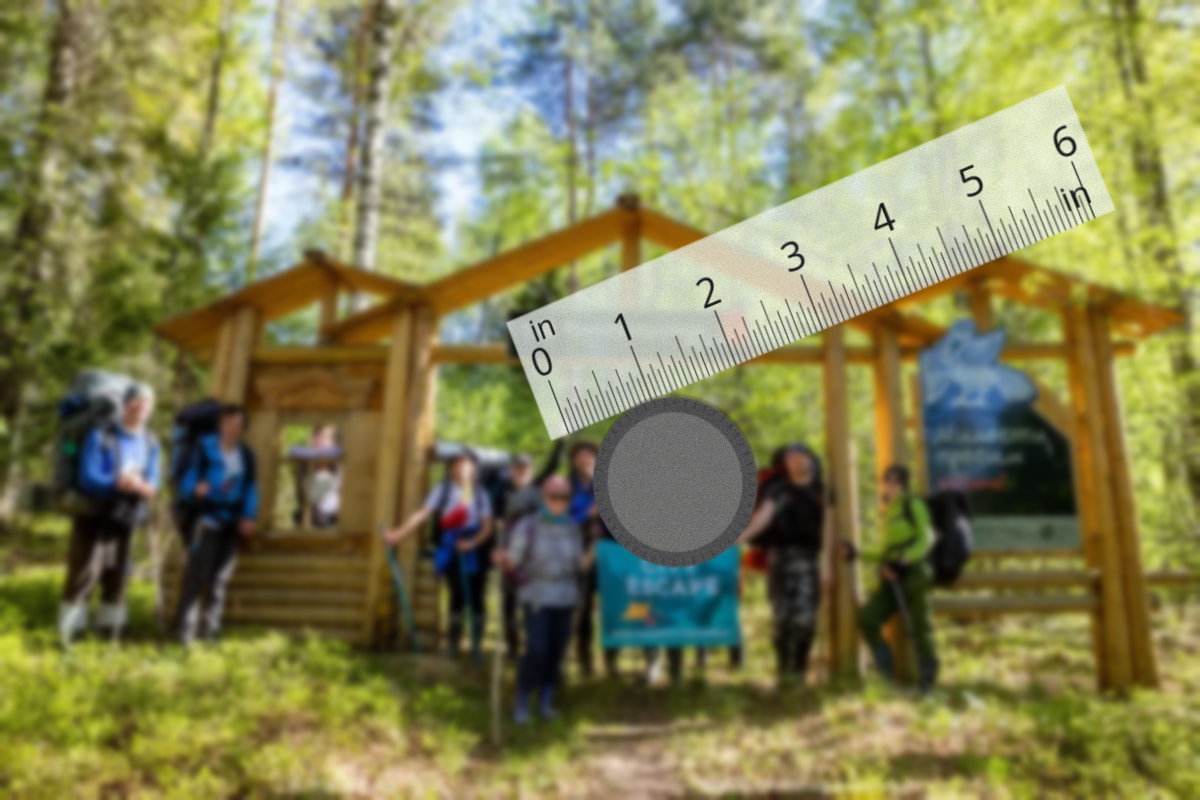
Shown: value=1.8125 unit=in
